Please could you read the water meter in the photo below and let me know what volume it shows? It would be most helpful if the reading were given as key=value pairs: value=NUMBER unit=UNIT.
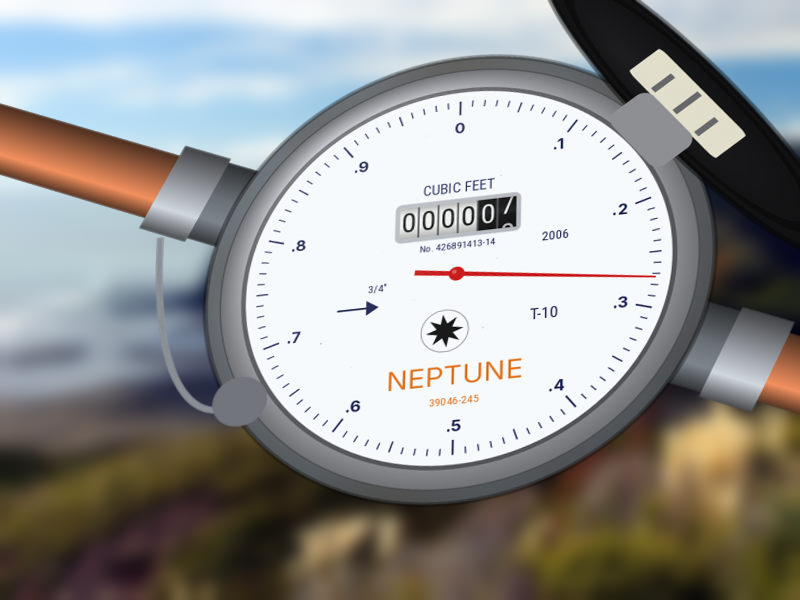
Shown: value=7.27 unit=ft³
